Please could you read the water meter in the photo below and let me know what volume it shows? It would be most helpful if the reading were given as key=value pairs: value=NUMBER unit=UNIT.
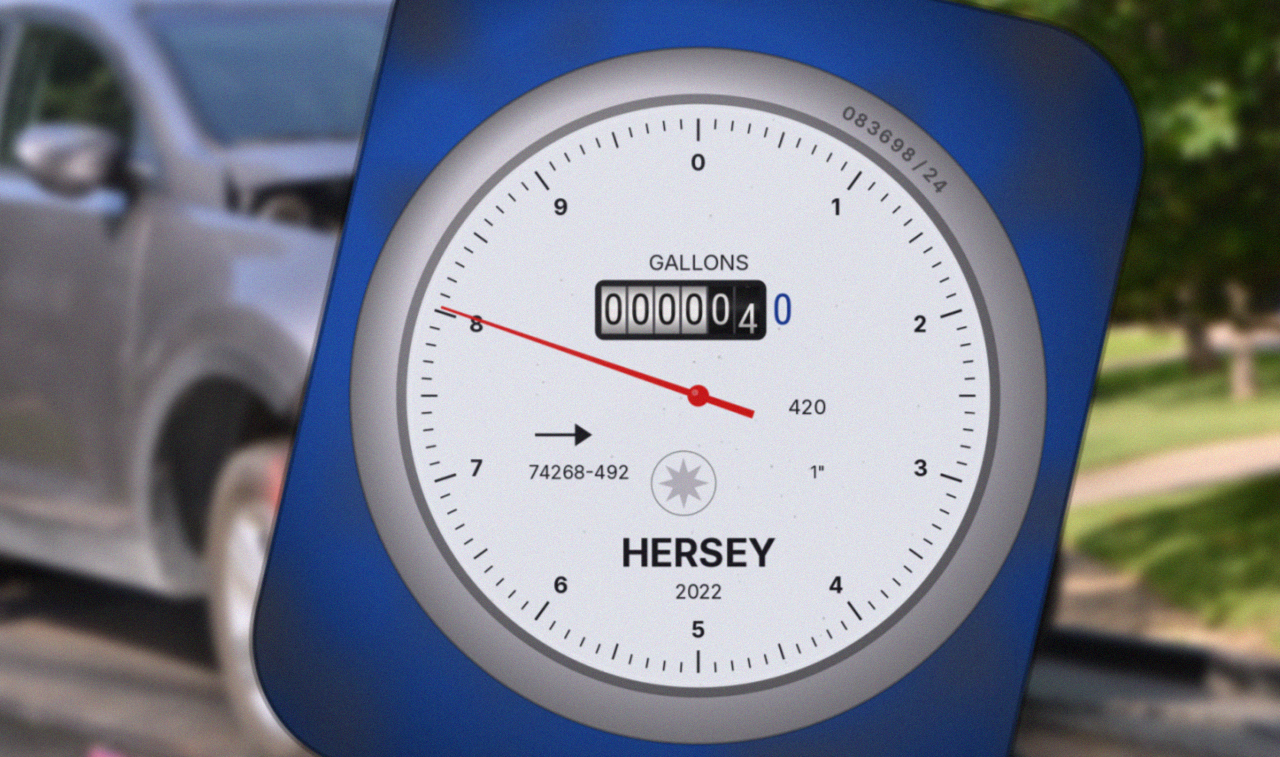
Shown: value=38.0 unit=gal
